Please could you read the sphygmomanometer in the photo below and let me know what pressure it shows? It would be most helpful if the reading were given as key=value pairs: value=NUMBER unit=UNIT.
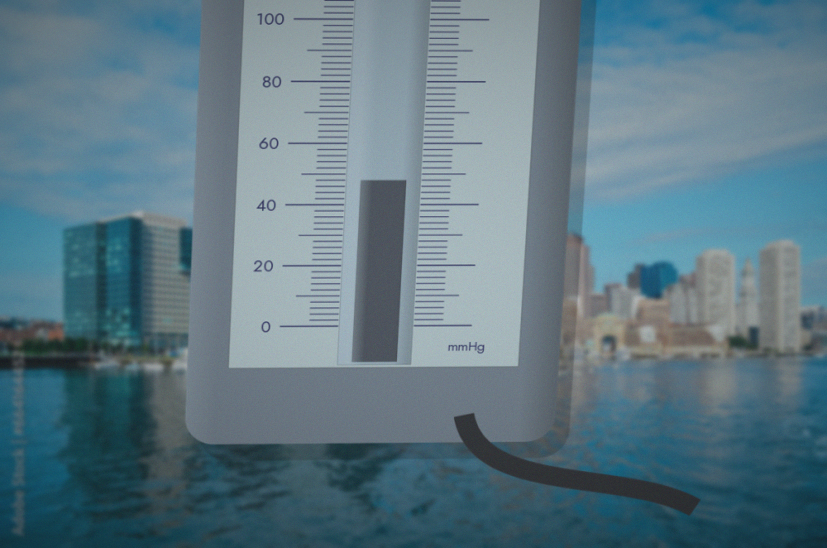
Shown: value=48 unit=mmHg
